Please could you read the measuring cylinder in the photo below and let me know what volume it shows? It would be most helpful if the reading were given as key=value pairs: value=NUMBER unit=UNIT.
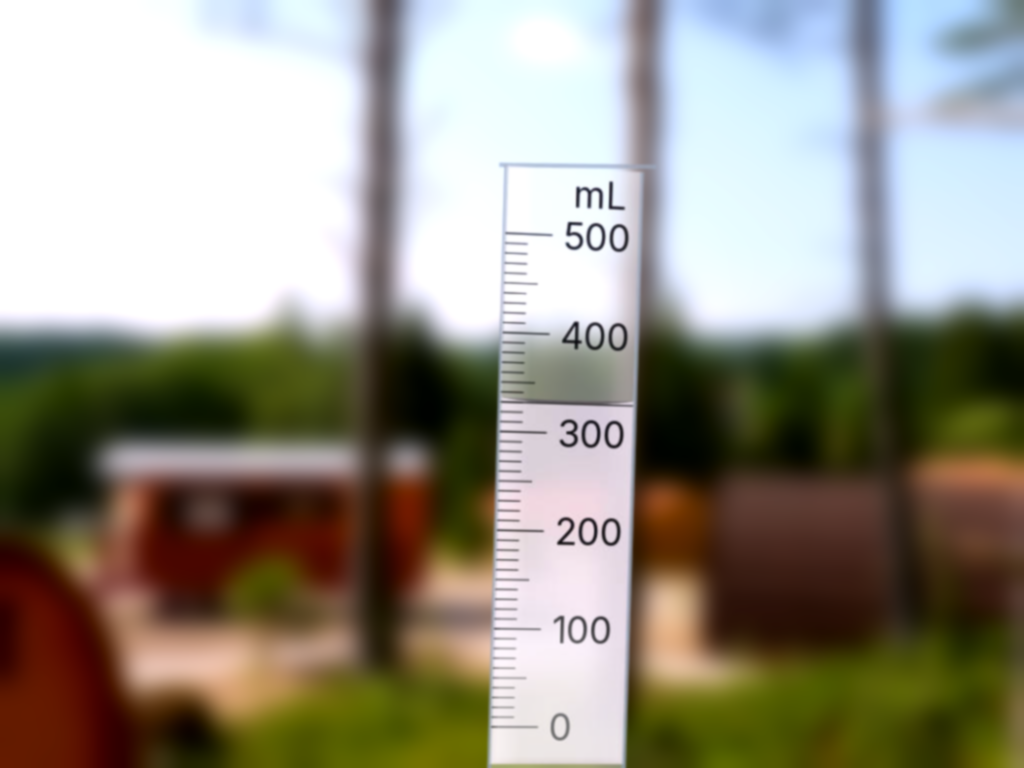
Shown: value=330 unit=mL
